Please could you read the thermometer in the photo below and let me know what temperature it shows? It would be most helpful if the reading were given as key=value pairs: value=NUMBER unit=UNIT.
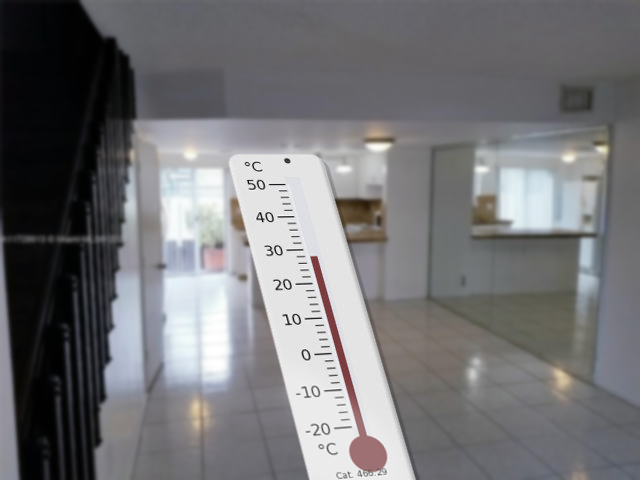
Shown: value=28 unit=°C
